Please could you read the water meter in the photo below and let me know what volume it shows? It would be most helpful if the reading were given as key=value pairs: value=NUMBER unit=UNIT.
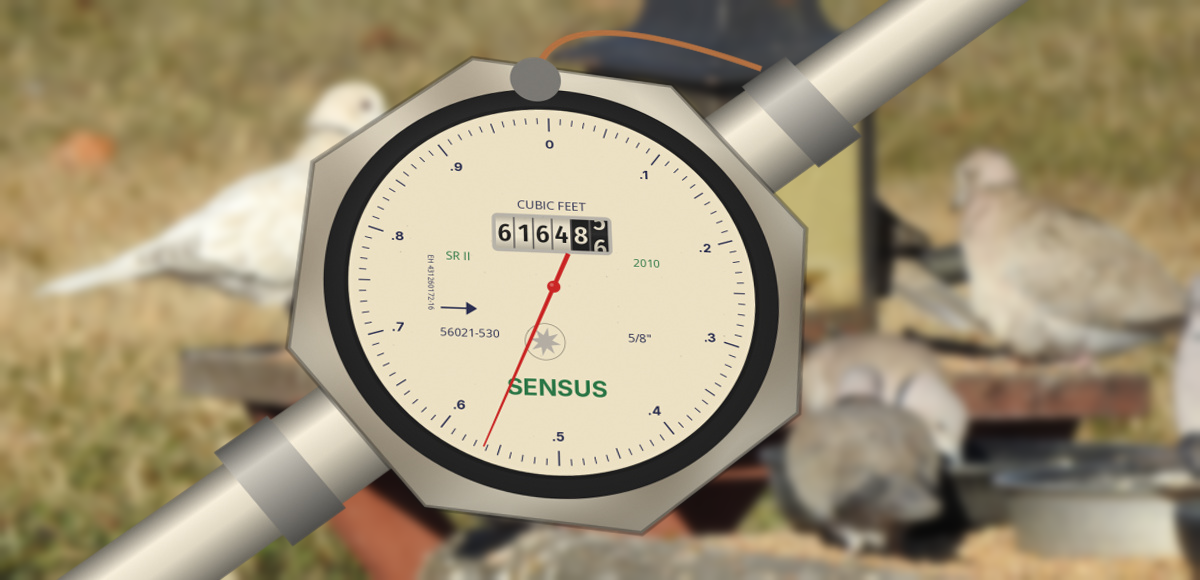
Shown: value=616485.56 unit=ft³
